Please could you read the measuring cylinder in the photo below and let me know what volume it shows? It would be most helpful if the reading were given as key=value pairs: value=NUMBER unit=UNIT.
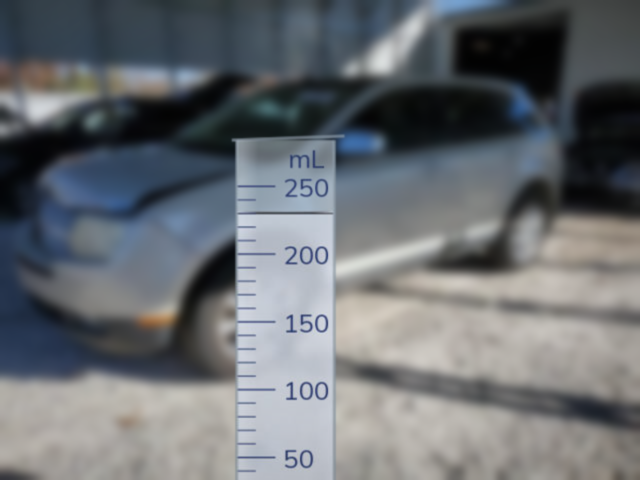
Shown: value=230 unit=mL
